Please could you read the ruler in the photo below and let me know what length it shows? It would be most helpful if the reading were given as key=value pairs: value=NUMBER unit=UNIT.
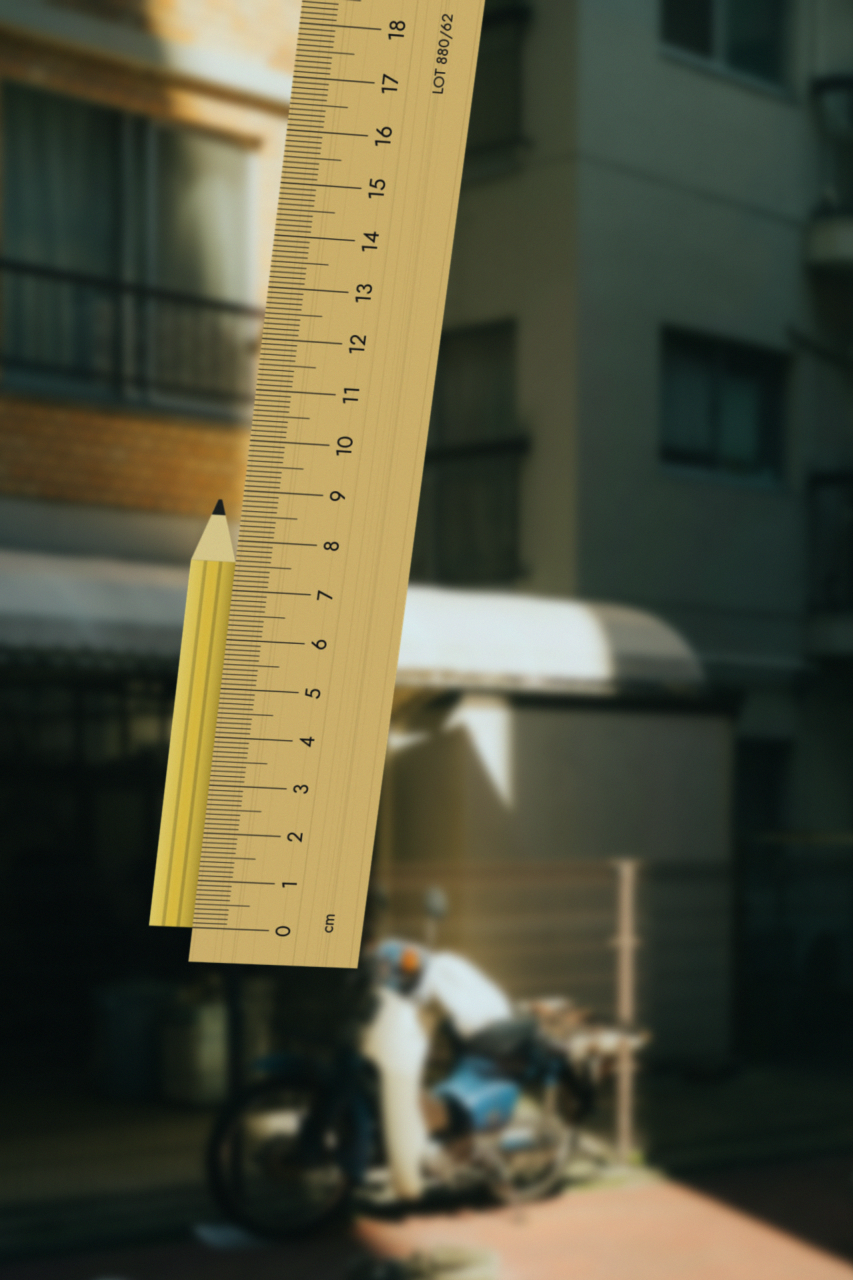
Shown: value=8.8 unit=cm
